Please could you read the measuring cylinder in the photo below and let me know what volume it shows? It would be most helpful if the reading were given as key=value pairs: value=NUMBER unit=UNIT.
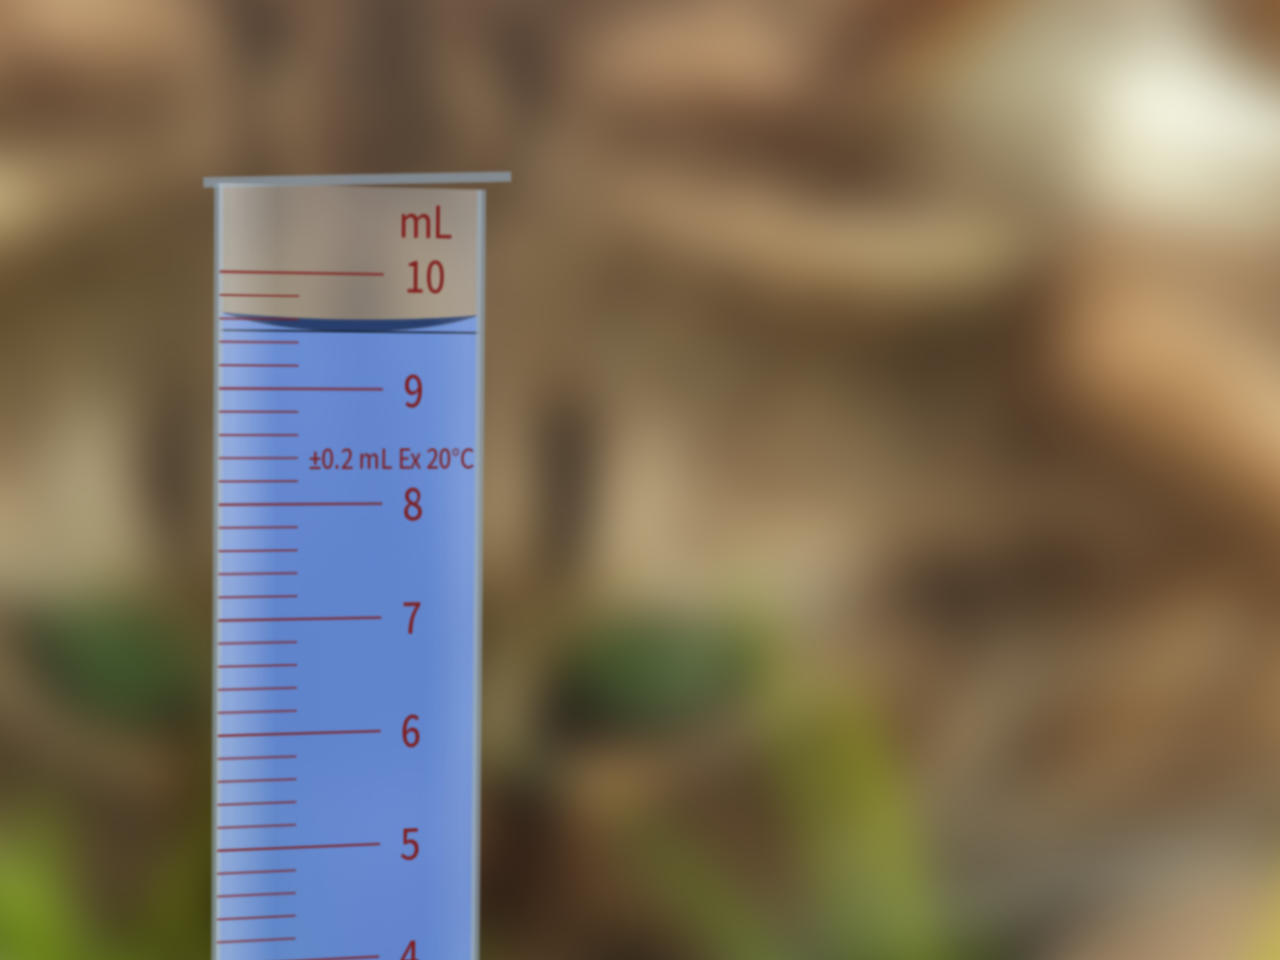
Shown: value=9.5 unit=mL
